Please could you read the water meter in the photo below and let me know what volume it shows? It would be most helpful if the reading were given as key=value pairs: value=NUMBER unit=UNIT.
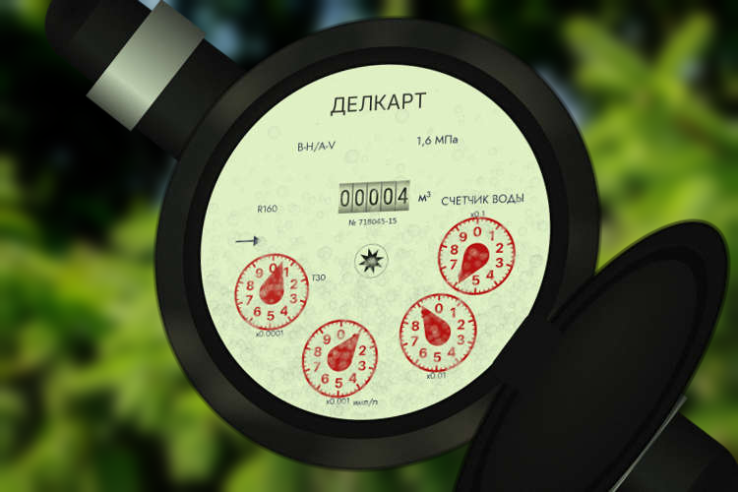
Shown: value=4.5910 unit=m³
